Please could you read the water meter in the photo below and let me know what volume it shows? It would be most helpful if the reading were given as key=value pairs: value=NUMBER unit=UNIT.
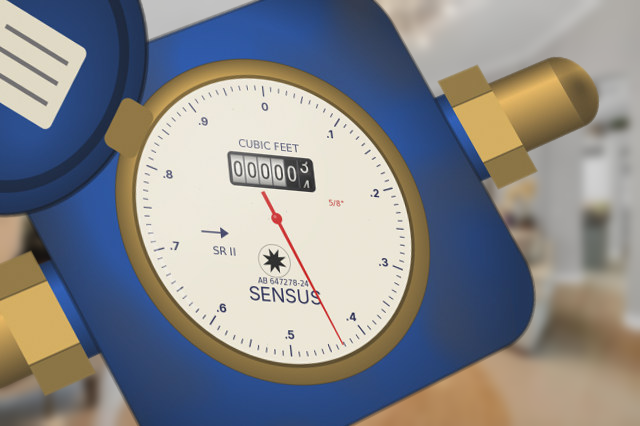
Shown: value=3.43 unit=ft³
